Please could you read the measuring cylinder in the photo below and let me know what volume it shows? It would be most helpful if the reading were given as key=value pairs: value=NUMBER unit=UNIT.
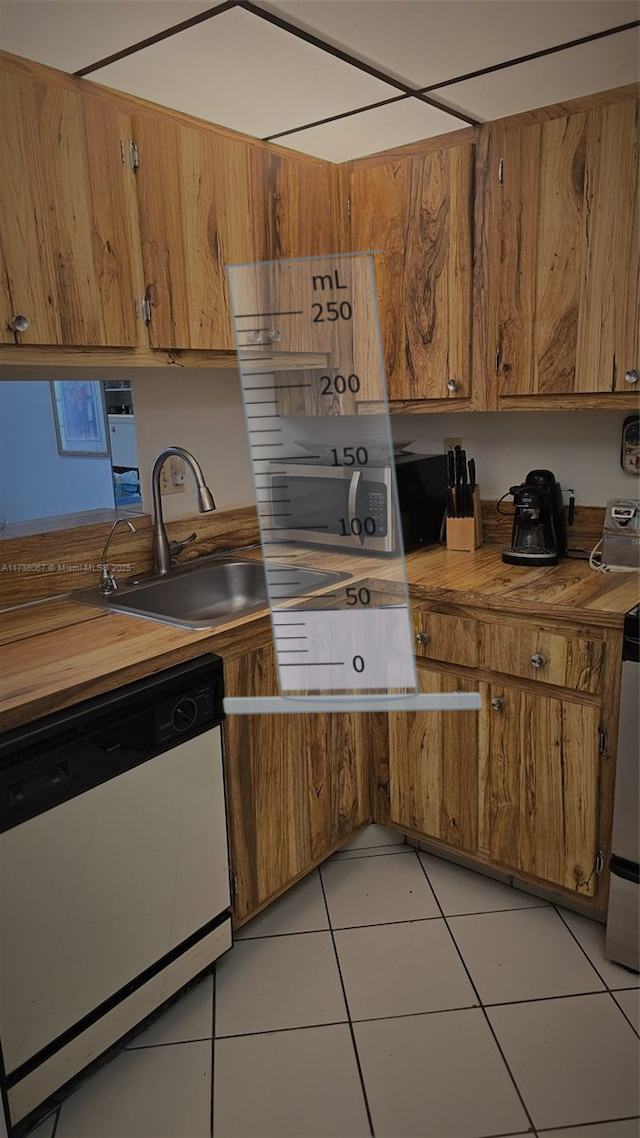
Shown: value=40 unit=mL
